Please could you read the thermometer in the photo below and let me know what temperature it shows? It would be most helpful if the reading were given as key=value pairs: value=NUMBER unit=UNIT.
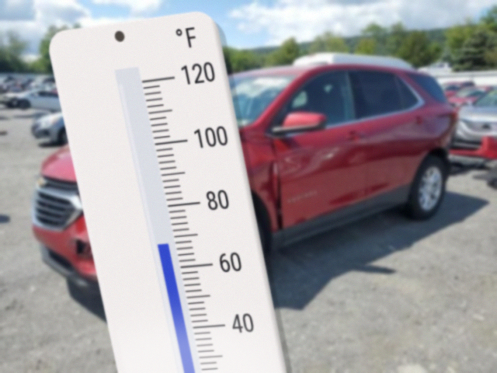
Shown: value=68 unit=°F
